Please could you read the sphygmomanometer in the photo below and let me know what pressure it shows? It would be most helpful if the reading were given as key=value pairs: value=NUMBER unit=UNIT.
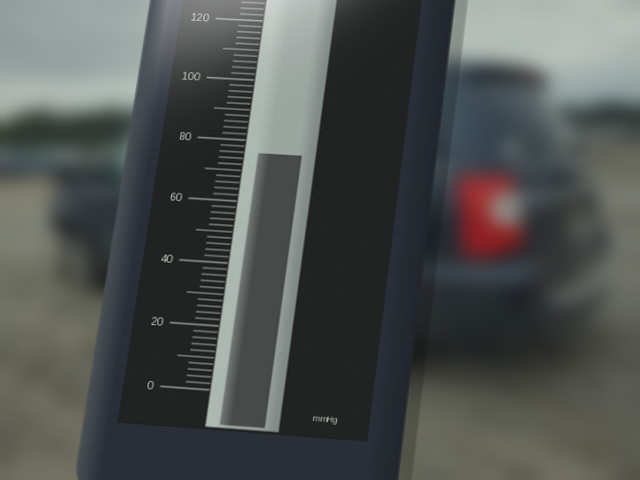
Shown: value=76 unit=mmHg
